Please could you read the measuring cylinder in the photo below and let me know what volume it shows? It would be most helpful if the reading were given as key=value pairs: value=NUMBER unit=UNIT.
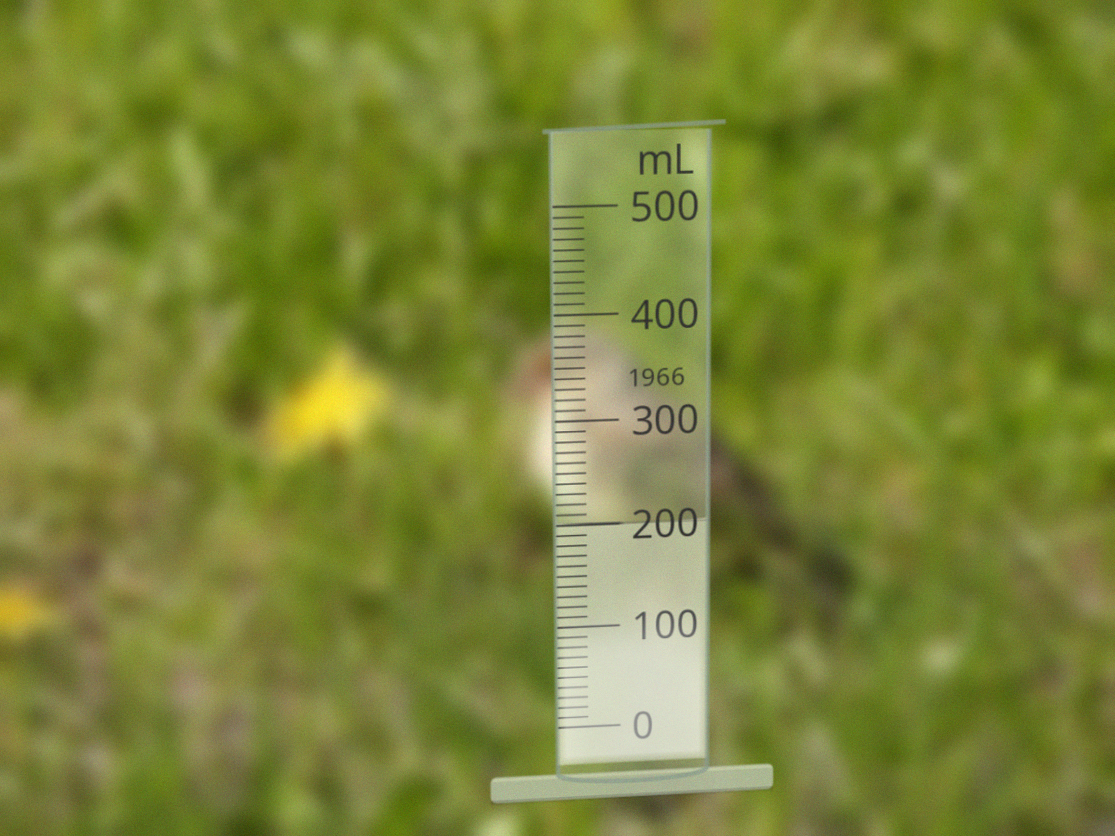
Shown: value=200 unit=mL
